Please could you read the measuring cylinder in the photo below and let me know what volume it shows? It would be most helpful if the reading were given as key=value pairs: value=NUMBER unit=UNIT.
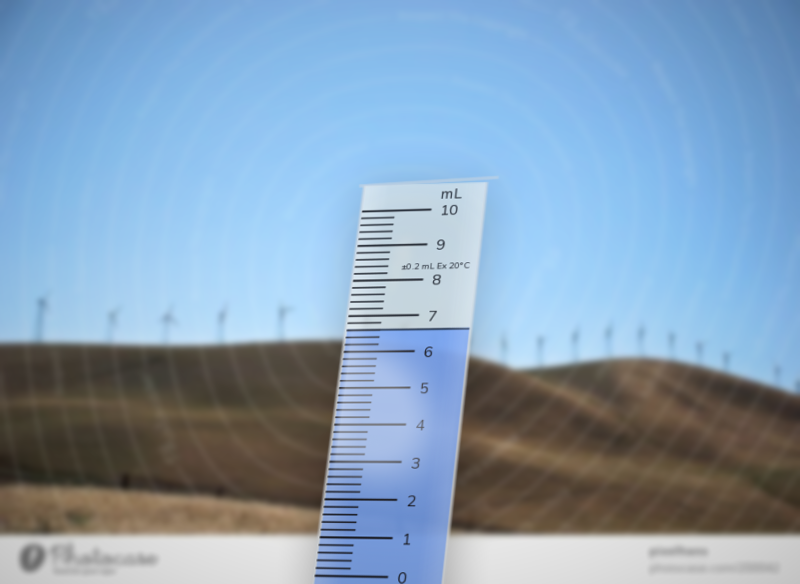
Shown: value=6.6 unit=mL
